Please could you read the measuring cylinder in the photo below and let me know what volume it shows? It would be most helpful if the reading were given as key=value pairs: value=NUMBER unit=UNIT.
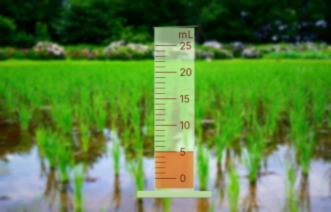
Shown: value=5 unit=mL
